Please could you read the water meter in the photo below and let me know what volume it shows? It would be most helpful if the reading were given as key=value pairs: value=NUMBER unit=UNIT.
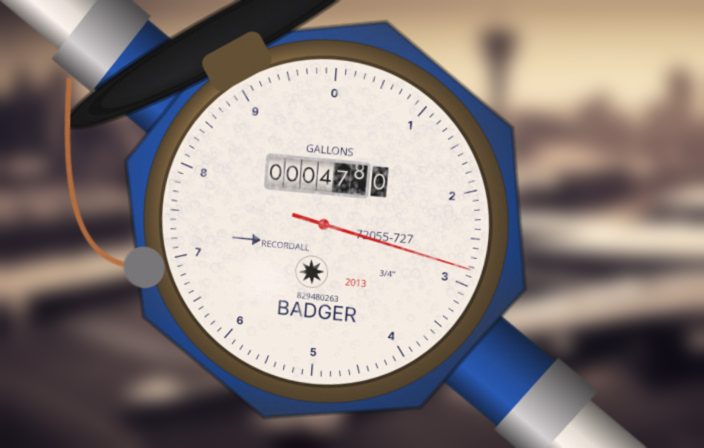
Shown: value=4782.8 unit=gal
